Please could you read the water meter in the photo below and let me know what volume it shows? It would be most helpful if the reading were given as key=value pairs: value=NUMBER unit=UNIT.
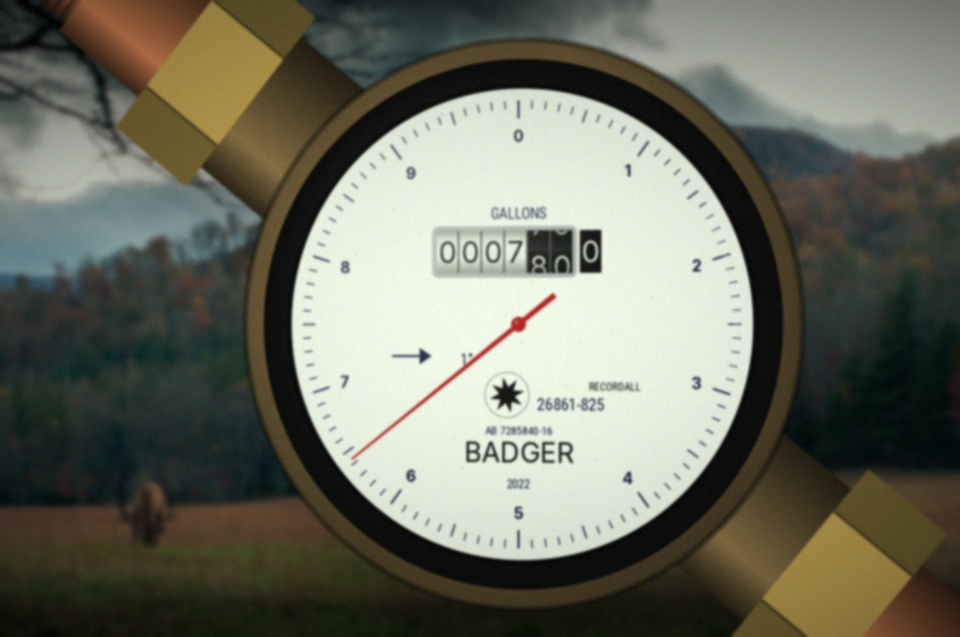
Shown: value=7796.4 unit=gal
